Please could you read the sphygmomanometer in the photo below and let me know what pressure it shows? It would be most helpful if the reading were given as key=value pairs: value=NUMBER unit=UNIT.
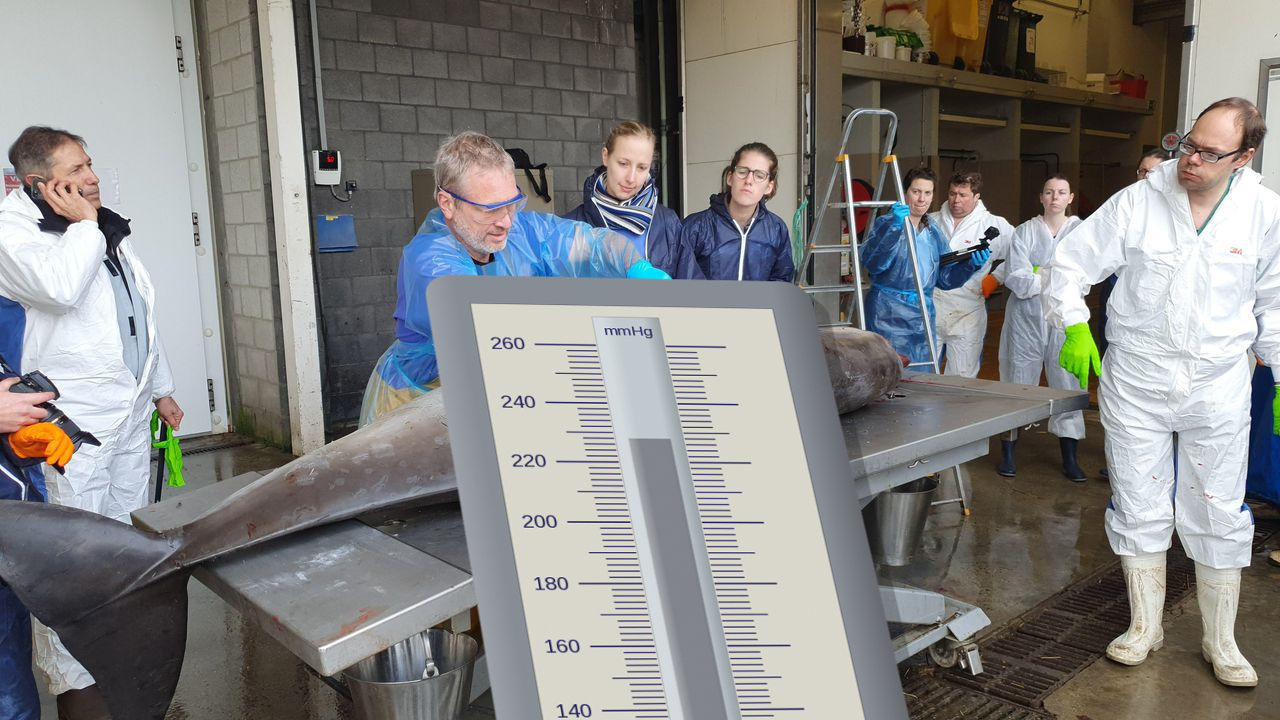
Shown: value=228 unit=mmHg
